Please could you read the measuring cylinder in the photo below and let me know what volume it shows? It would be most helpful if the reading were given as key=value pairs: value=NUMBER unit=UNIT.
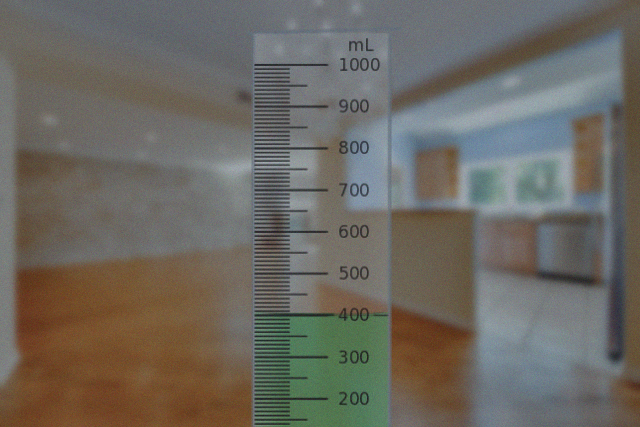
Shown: value=400 unit=mL
